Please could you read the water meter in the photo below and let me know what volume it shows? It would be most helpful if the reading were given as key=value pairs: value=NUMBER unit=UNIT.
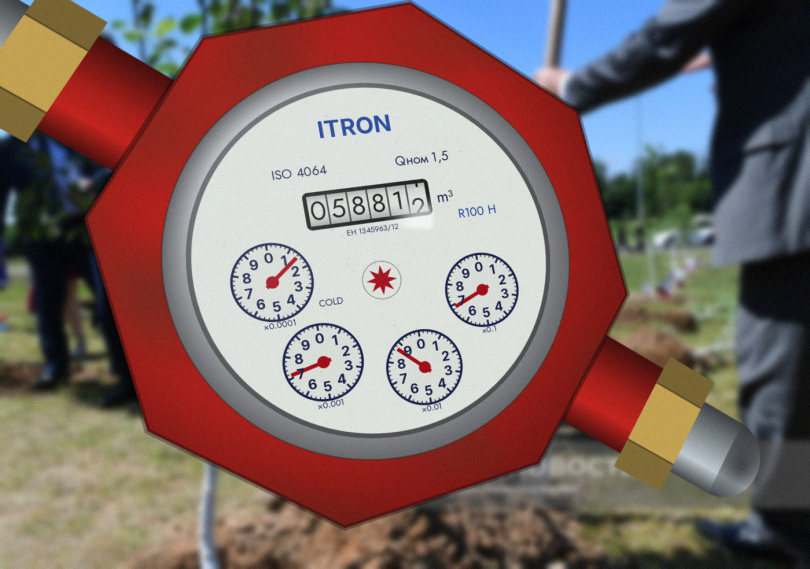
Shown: value=58811.6871 unit=m³
